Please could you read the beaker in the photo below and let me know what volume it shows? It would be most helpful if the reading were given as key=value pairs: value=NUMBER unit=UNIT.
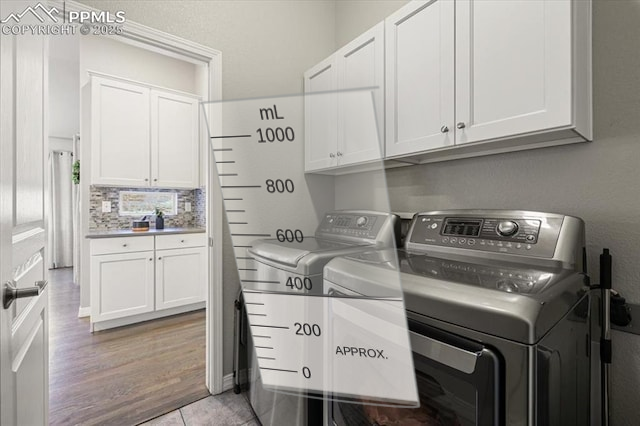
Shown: value=350 unit=mL
